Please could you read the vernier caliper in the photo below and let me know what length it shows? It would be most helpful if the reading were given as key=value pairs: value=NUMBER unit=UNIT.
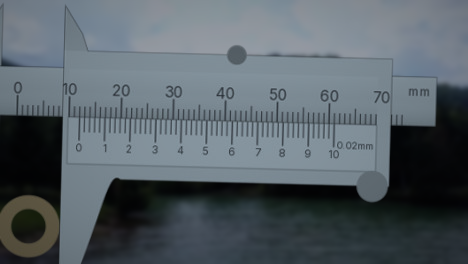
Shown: value=12.0 unit=mm
